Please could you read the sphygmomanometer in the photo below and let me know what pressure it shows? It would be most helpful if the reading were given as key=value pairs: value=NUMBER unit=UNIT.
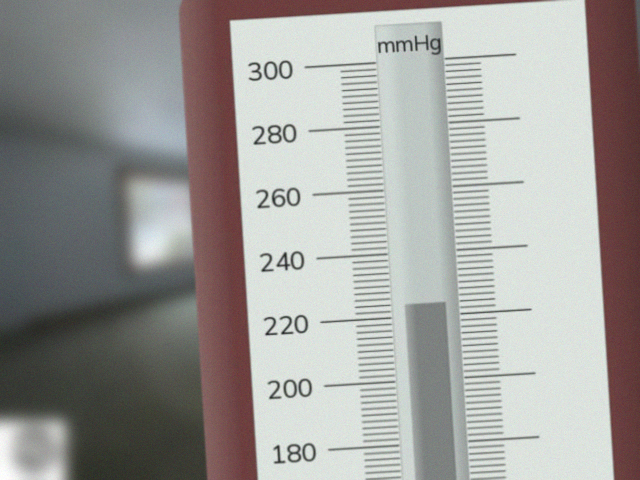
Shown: value=224 unit=mmHg
